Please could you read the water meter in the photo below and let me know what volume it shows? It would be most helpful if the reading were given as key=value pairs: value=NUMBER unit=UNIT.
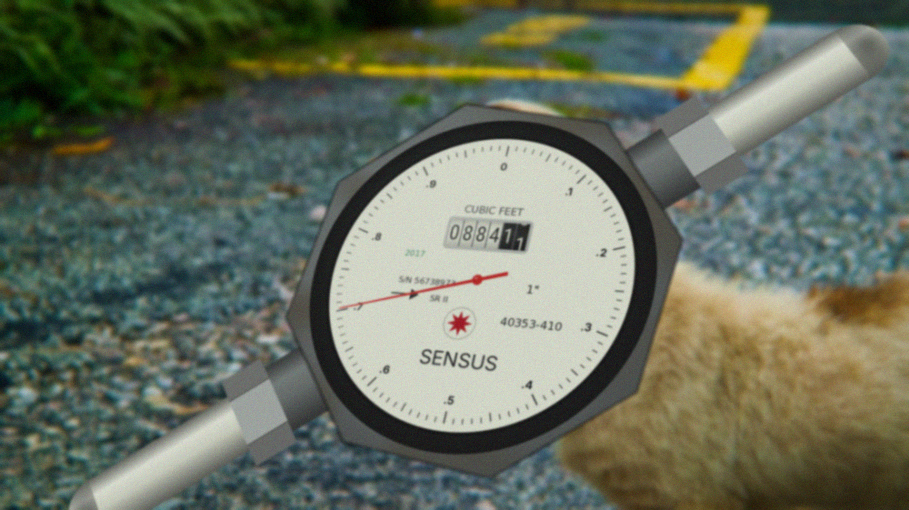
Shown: value=88410.70 unit=ft³
